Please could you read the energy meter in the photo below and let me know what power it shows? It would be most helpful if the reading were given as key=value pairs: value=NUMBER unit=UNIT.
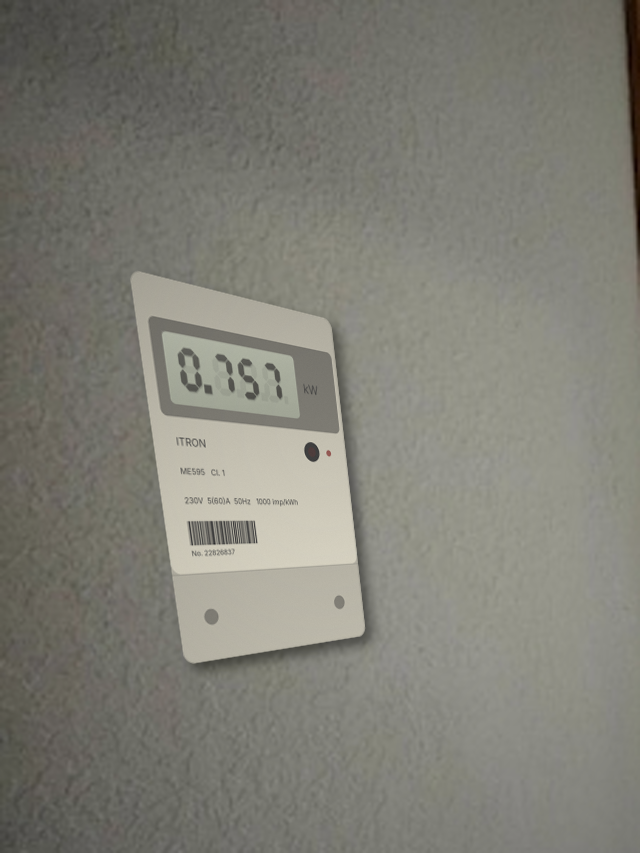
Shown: value=0.757 unit=kW
